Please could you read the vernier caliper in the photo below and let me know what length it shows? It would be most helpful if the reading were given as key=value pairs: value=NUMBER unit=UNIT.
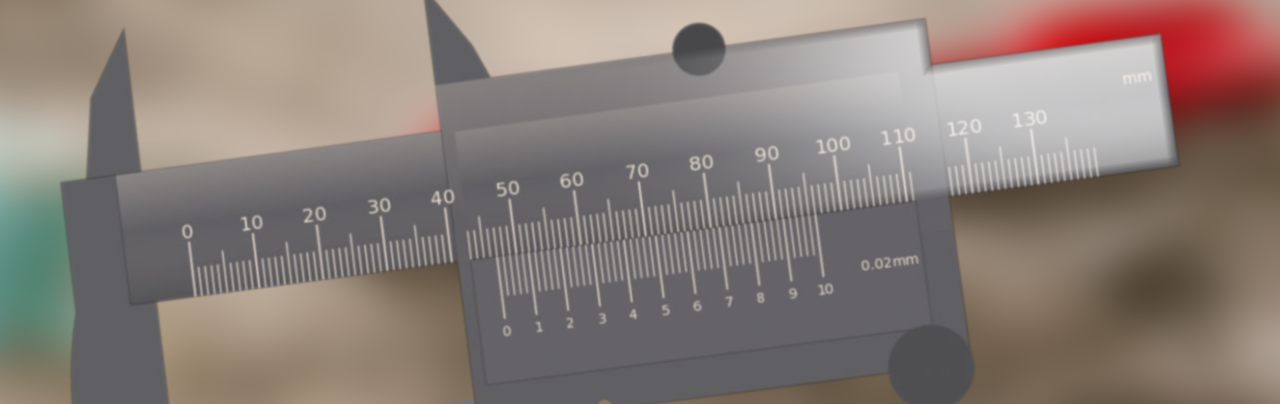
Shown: value=47.0 unit=mm
